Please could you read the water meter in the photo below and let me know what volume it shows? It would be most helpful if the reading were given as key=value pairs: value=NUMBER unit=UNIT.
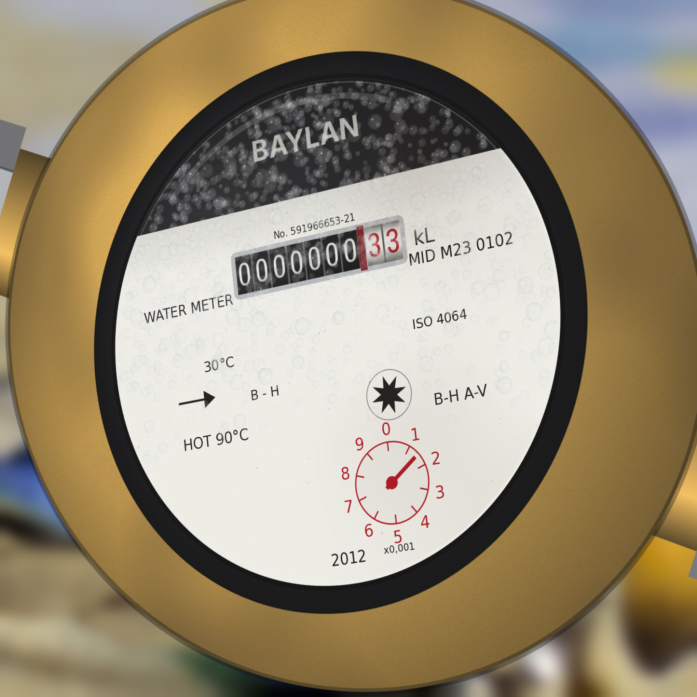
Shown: value=0.331 unit=kL
